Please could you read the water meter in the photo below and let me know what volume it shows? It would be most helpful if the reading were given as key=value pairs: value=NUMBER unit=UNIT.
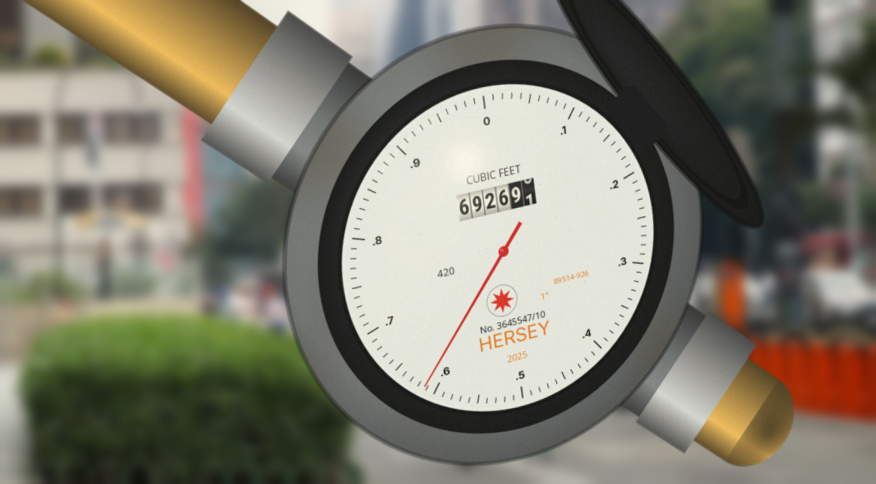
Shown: value=692690.61 unit=ft³
